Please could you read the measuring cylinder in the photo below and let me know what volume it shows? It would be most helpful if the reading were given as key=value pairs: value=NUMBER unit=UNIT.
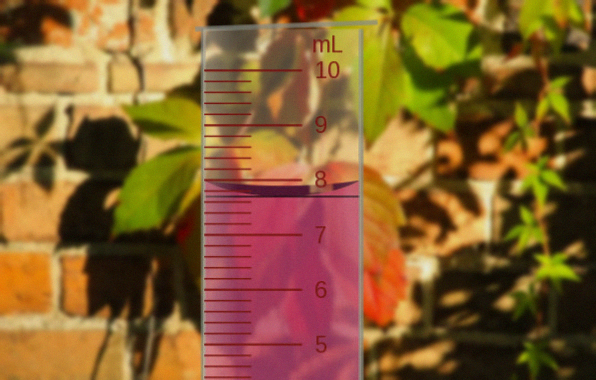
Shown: value=7.7 unit=mL
